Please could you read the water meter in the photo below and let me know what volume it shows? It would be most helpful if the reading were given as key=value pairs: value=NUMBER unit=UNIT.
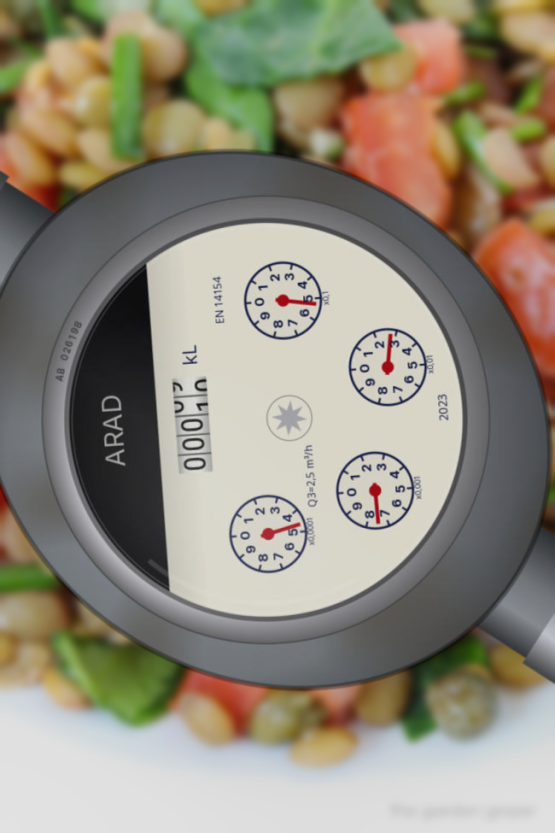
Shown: value=9.5274 unit=kL
